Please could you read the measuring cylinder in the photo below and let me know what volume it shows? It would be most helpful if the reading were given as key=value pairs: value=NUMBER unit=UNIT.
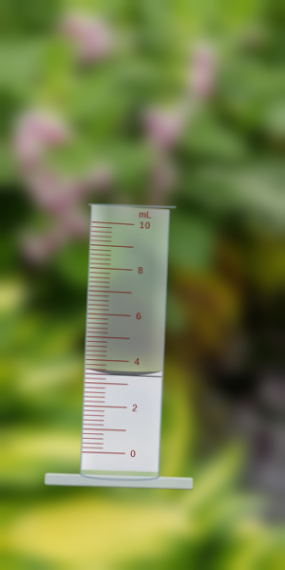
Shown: value=3.4 unit=mL
